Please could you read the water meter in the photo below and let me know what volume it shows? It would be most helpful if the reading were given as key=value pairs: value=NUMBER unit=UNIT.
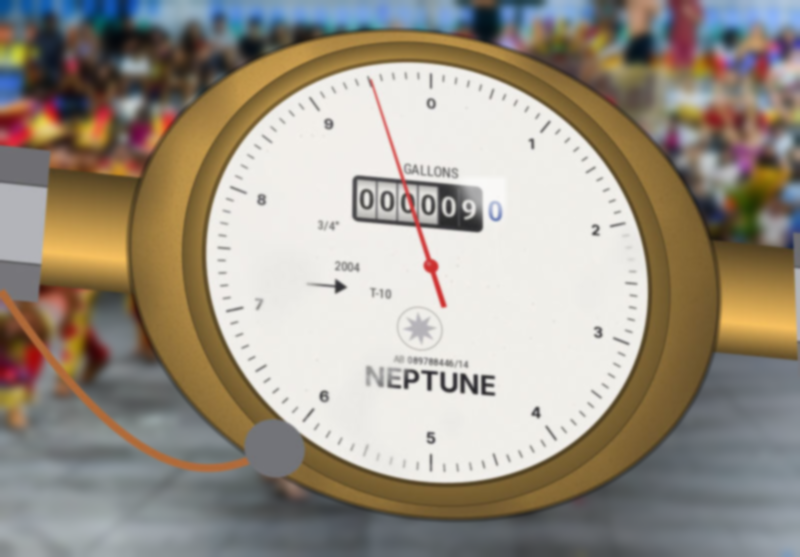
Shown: value=89.5 unit=gal
